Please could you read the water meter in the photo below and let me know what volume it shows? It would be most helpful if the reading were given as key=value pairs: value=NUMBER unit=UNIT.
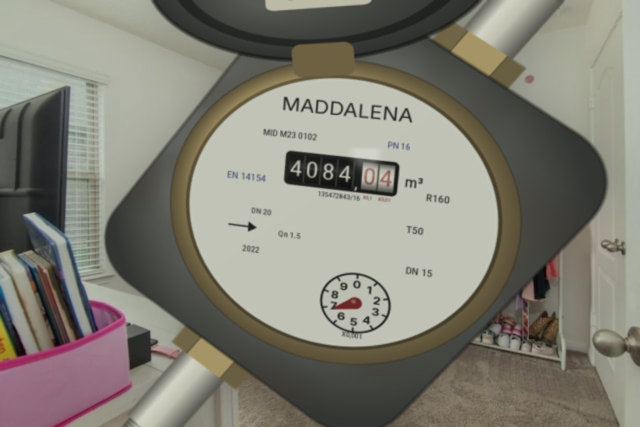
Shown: value=4084.046 unit=m³
